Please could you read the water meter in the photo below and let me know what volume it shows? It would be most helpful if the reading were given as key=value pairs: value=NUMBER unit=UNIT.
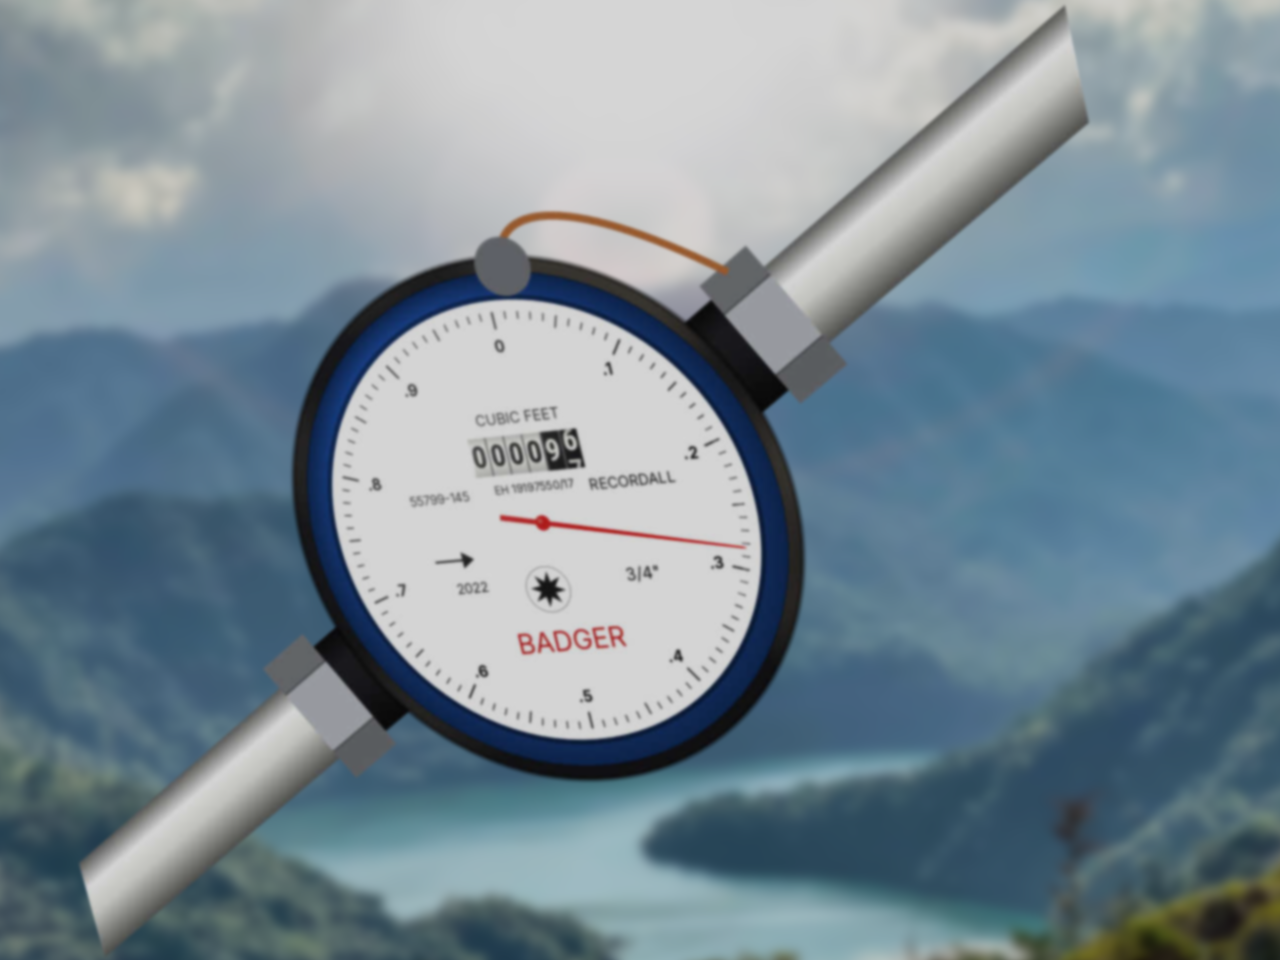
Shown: value=96.28 unit=ft³
